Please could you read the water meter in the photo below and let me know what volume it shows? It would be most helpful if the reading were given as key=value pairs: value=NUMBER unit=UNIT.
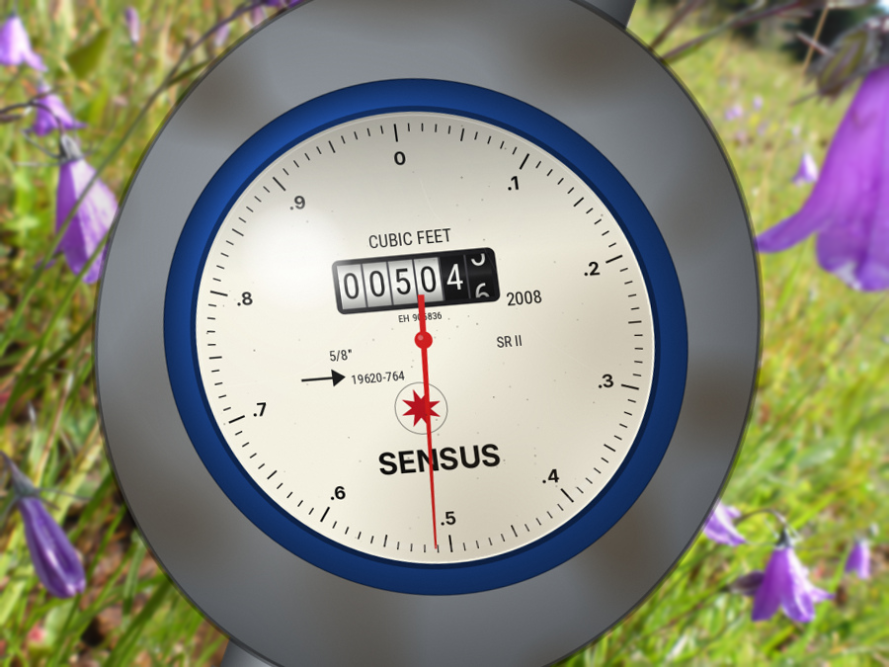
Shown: value=5045.51 unit=ft³
